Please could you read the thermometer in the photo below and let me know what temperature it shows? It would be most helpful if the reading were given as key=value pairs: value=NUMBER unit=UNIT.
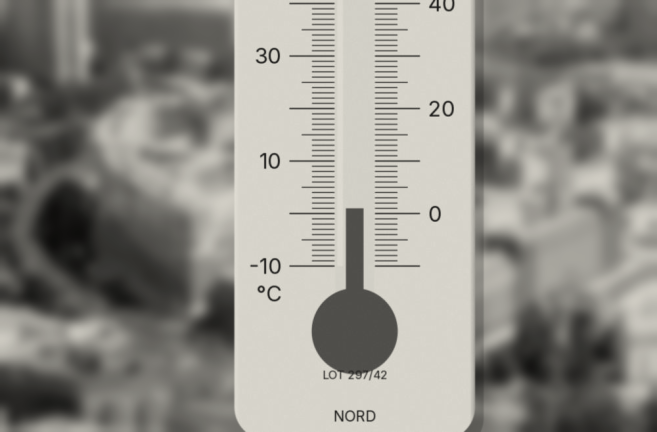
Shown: value=1 unit=°C
